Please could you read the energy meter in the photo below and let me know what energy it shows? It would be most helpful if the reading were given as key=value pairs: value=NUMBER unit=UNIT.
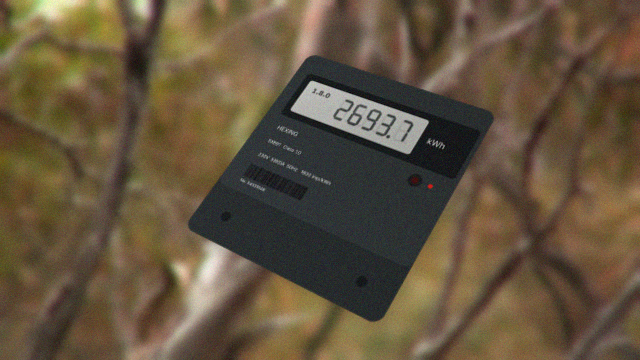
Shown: value=2693.7 unit=kWh
